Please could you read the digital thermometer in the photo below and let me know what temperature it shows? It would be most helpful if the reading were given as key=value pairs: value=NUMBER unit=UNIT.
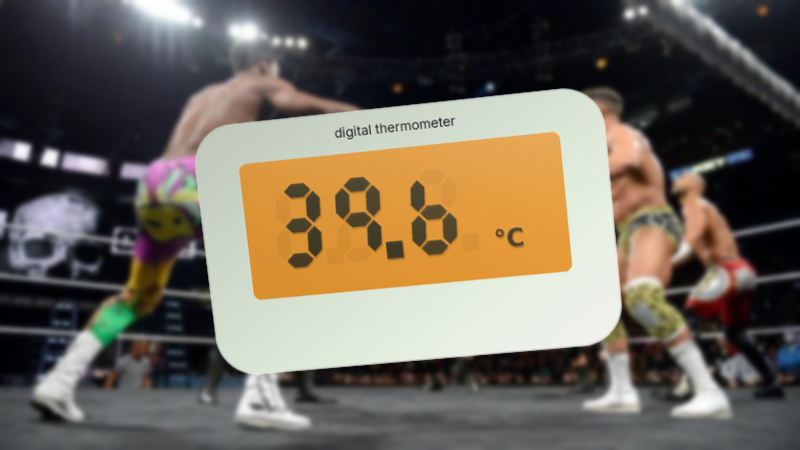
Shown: value=39.6 unit=°C
